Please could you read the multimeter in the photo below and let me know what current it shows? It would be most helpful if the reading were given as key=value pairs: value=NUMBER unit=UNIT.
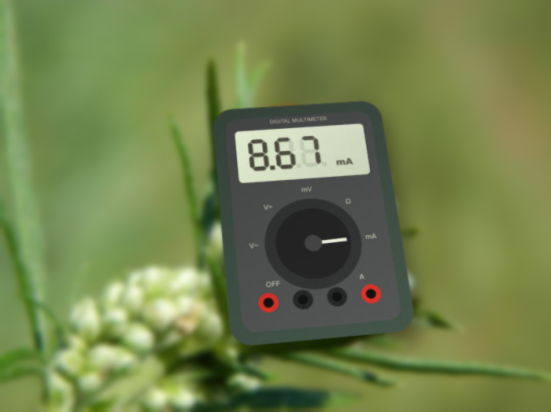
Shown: value=8.67 unit=mA
